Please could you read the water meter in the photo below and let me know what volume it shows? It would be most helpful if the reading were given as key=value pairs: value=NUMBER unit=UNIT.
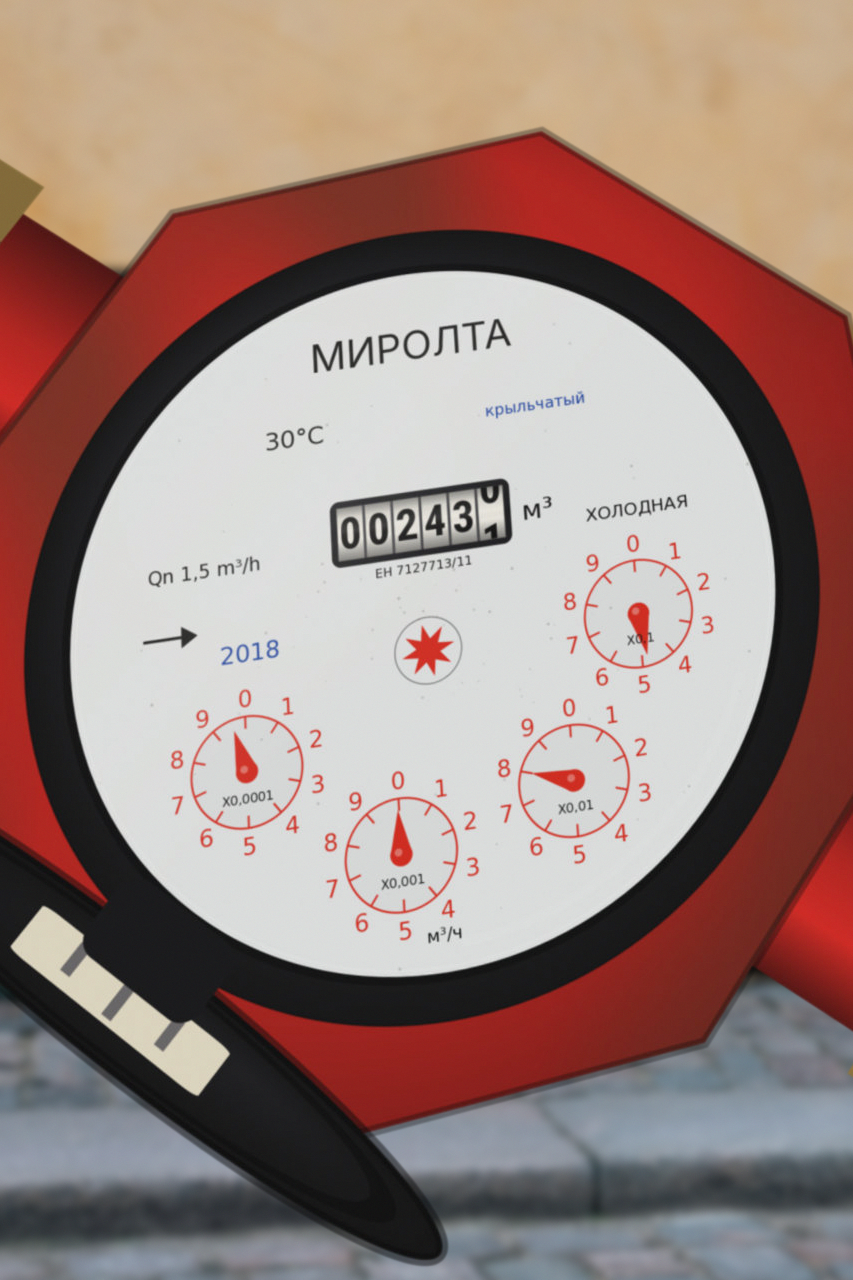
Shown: value=2430.4799 unit=m³
